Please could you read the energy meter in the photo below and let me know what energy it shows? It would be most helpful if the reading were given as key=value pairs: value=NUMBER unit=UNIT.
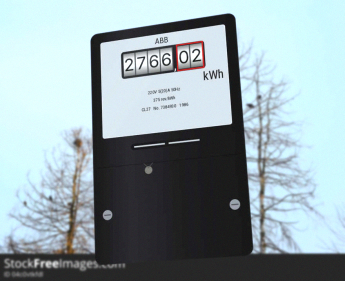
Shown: value=2766.02 unit=kWh
